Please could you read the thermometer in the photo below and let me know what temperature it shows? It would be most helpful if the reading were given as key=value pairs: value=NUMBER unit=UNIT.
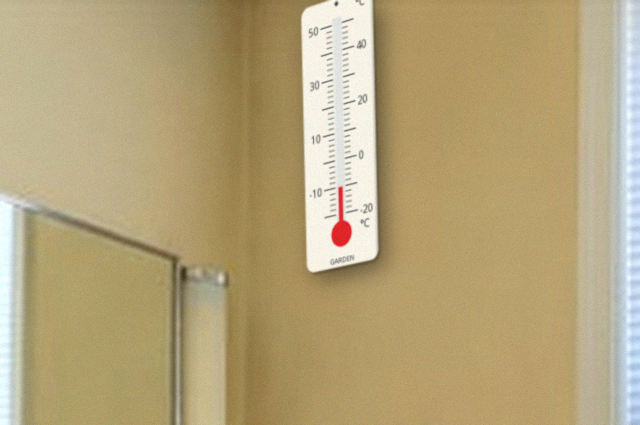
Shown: value=-10 unit=°C
